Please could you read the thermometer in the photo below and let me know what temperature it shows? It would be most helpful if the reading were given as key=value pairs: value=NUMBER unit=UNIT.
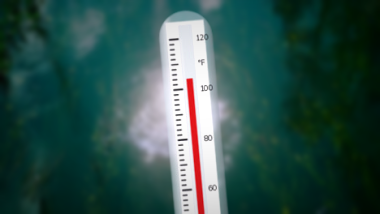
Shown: value=104 unit=°F
